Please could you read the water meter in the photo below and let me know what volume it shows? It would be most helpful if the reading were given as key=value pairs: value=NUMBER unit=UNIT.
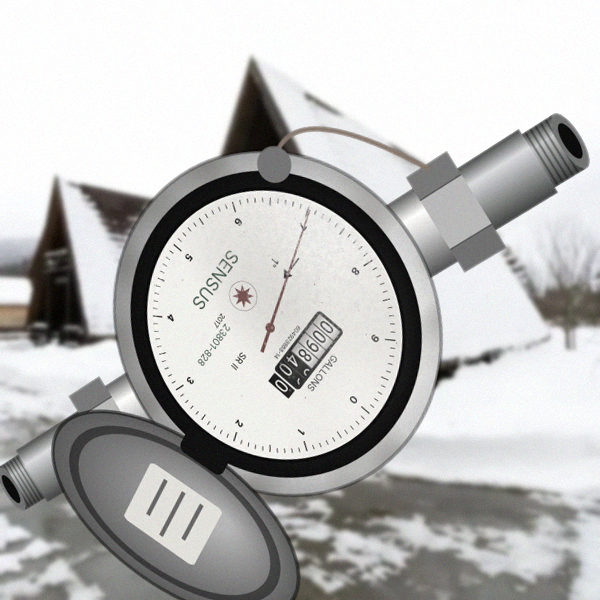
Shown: value=98397.0 unit=gal
